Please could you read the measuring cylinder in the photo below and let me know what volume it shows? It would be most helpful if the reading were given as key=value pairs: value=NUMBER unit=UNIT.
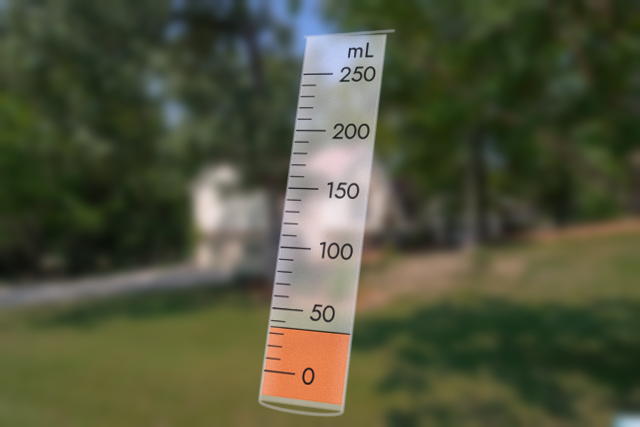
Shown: value=35 unit=mL
